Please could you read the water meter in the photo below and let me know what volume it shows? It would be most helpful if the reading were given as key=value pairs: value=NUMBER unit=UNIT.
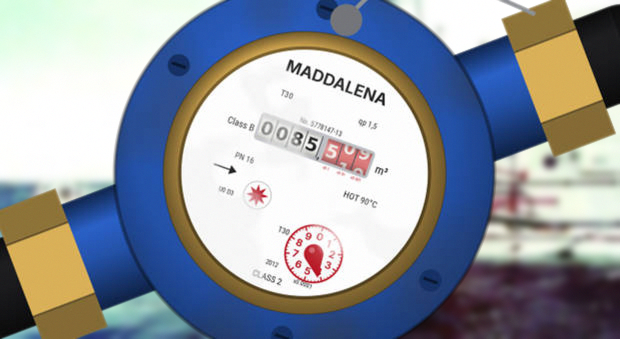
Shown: value=85.5094 unit=m³
